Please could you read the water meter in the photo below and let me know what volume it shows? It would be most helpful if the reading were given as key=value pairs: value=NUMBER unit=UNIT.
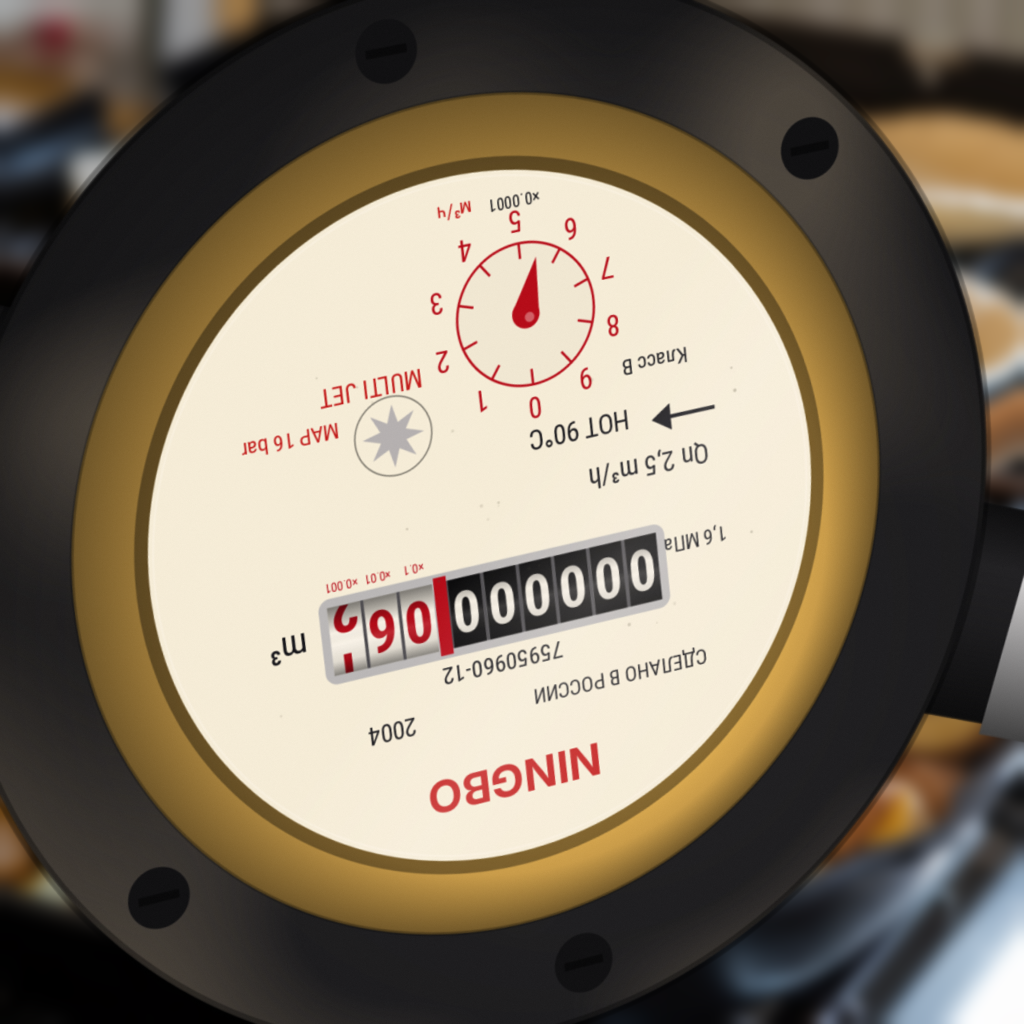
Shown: value=0.0615 unit=m³
